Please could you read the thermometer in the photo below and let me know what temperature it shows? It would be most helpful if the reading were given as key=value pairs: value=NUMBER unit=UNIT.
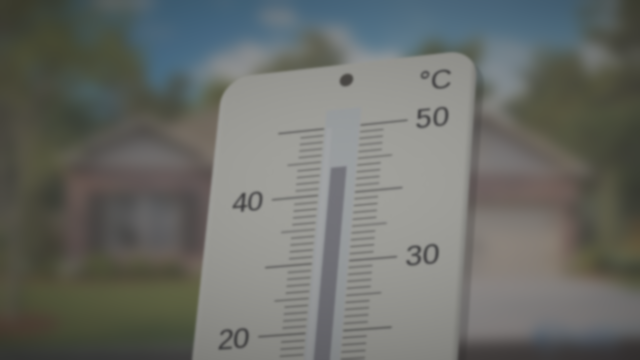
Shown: value=44 unit=°C
